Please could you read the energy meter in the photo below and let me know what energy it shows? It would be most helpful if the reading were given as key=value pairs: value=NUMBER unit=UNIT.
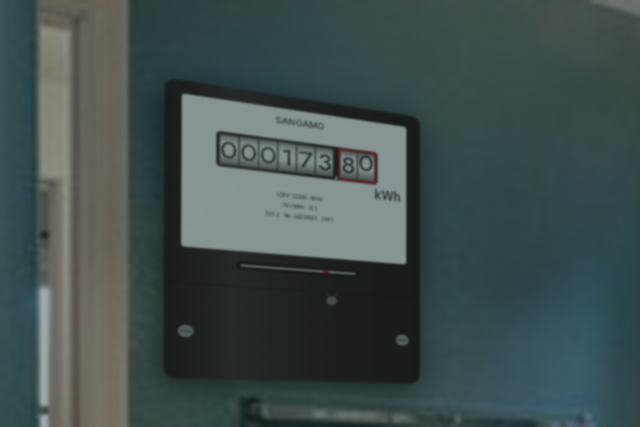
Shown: value=173.80 unit=kWh
